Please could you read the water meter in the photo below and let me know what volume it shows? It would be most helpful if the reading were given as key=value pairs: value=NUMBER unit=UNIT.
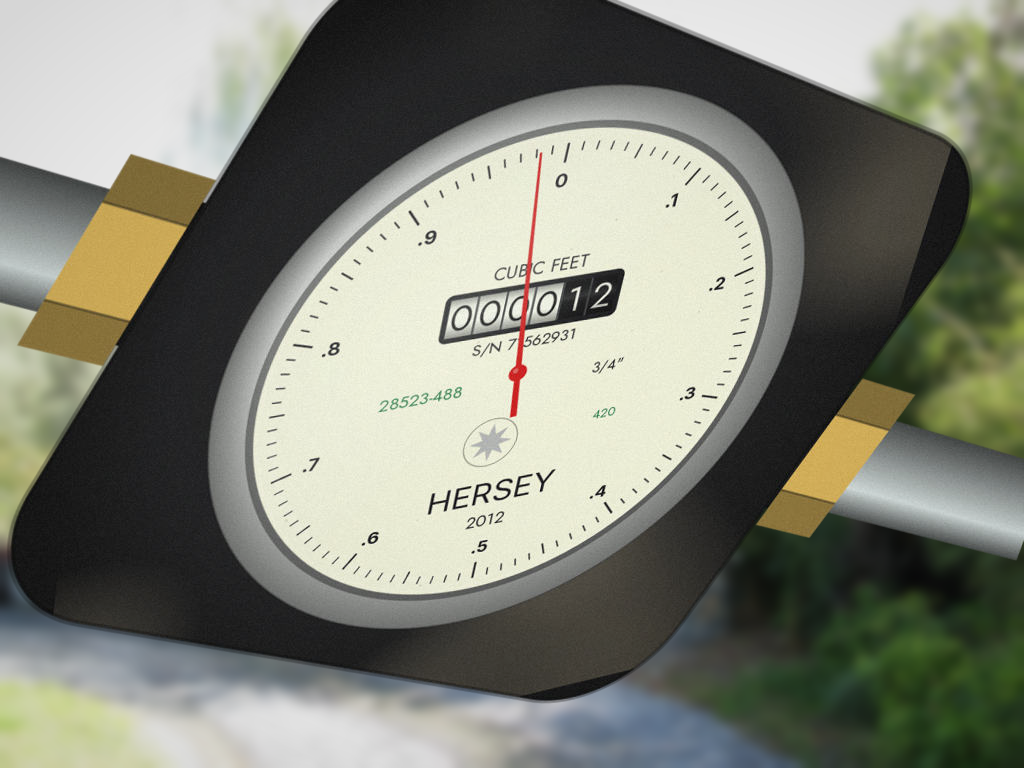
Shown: value=11.98 unit=ft³
